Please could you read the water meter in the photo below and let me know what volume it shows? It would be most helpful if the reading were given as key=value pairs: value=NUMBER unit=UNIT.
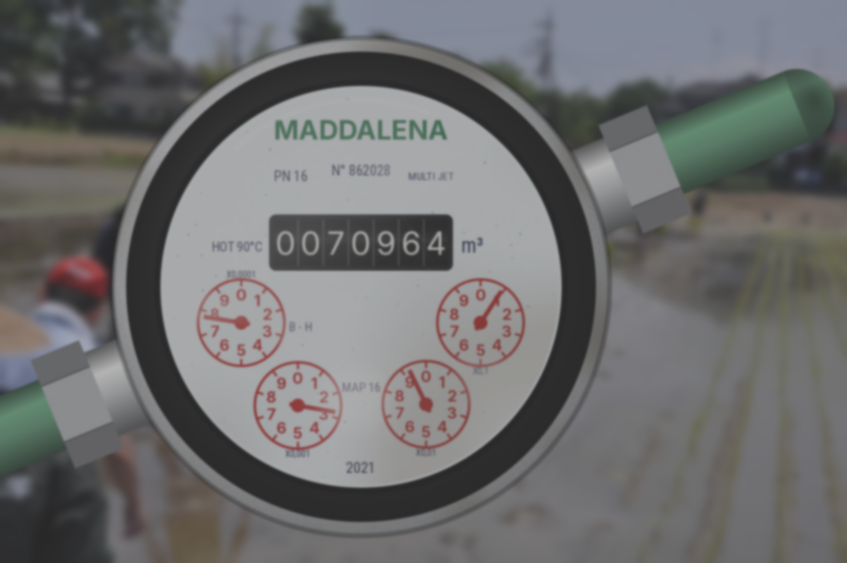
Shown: value=70964.0927 unit=m³
